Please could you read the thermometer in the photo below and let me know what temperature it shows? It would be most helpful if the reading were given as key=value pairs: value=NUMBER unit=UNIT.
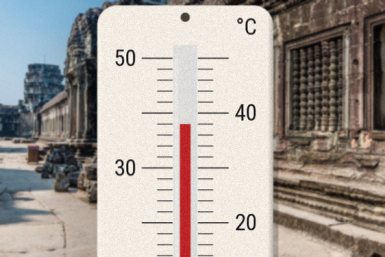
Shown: value=38 unit=°C
